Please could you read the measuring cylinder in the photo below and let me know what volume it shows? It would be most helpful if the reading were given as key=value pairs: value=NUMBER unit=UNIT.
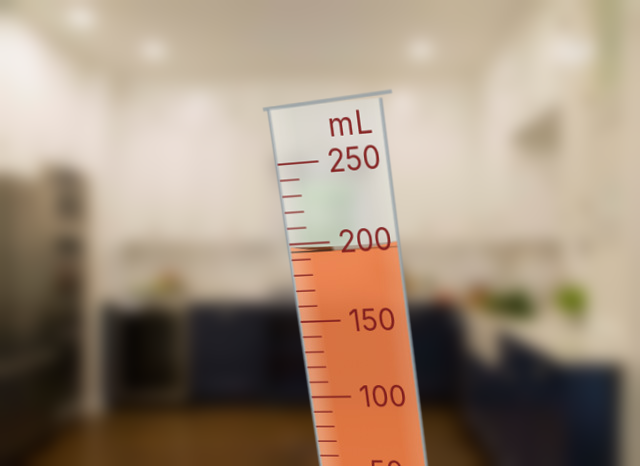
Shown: value=195 unit=mL
